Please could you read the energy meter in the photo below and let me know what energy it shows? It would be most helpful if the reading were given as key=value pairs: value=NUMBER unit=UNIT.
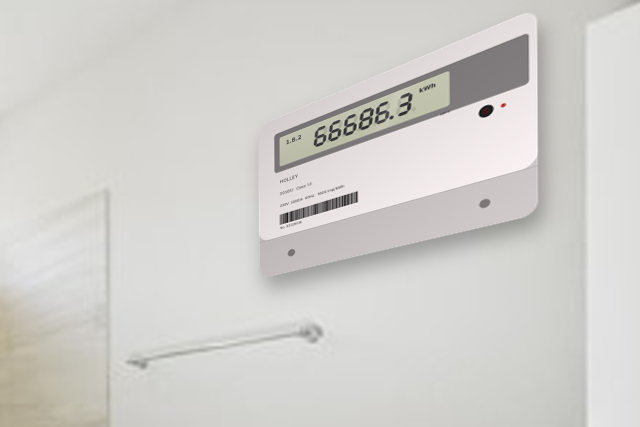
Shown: value=66686.3 unit=kWh
